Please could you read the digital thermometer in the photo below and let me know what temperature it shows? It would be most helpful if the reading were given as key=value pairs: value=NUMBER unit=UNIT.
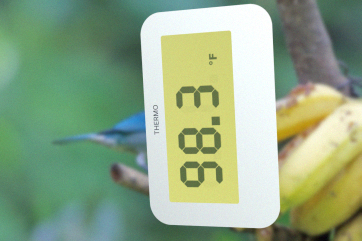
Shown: value=98.3 unit=°F
